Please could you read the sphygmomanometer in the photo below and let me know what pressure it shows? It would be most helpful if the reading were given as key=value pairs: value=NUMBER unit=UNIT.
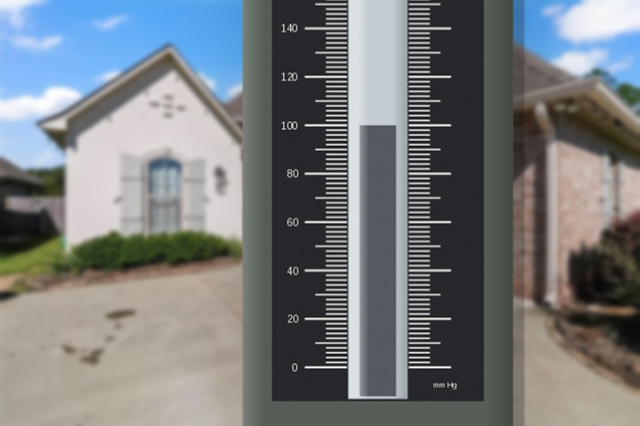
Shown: value=100 unit=mmHg
